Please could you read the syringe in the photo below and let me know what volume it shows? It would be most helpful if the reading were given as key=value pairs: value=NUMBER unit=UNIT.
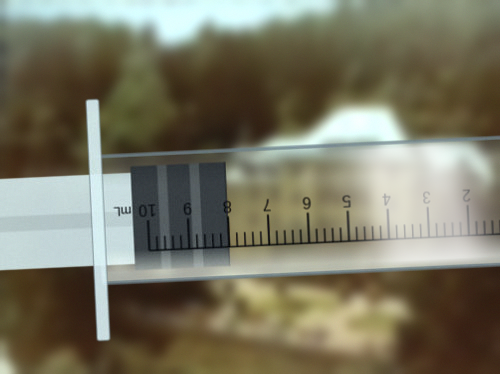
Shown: value=8 unit=mL
